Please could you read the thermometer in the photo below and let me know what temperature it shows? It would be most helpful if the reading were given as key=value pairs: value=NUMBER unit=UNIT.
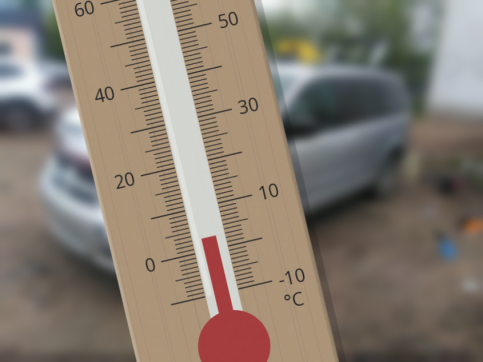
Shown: value=3 unit=°C
